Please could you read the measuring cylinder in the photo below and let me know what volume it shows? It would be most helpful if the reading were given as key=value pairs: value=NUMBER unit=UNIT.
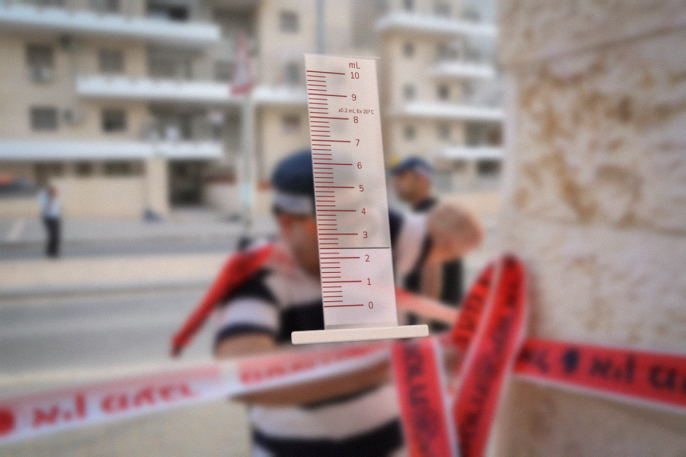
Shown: value=2.4 unit=mL
